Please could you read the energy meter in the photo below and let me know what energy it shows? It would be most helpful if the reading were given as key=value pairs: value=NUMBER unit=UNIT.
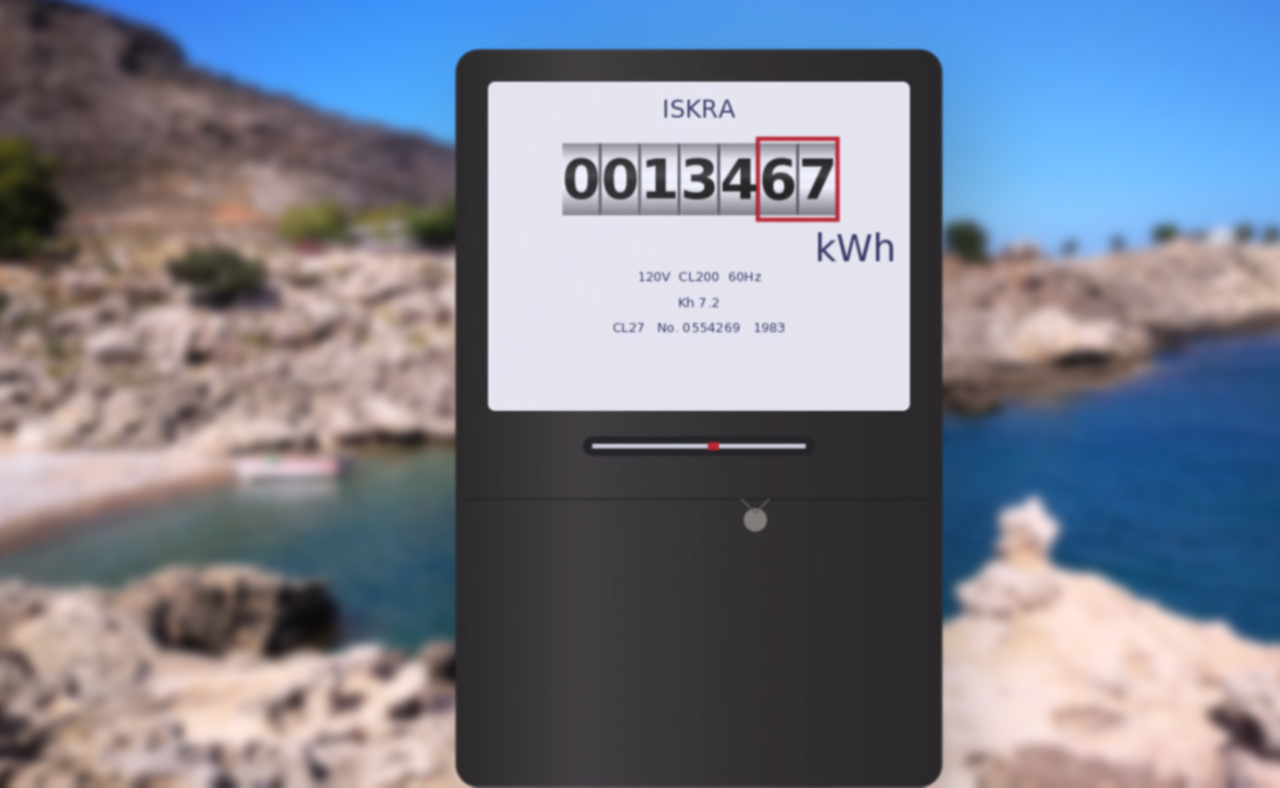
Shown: value=134.67 unit=kWh
